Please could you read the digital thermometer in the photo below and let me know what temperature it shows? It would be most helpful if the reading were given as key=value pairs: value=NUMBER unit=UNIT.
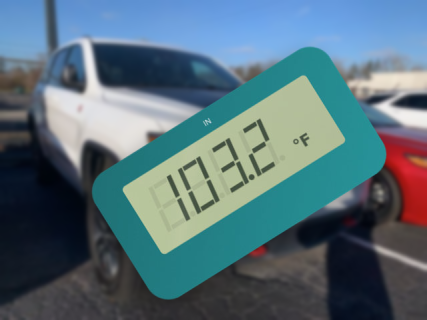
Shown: value=103.2 unit=°F
